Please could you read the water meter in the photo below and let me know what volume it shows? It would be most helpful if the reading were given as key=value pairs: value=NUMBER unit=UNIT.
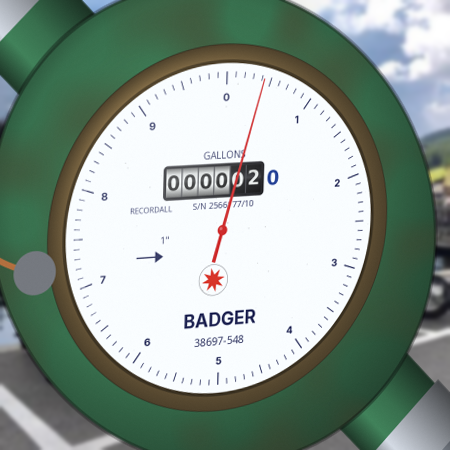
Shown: value=20.4 unit=gal
